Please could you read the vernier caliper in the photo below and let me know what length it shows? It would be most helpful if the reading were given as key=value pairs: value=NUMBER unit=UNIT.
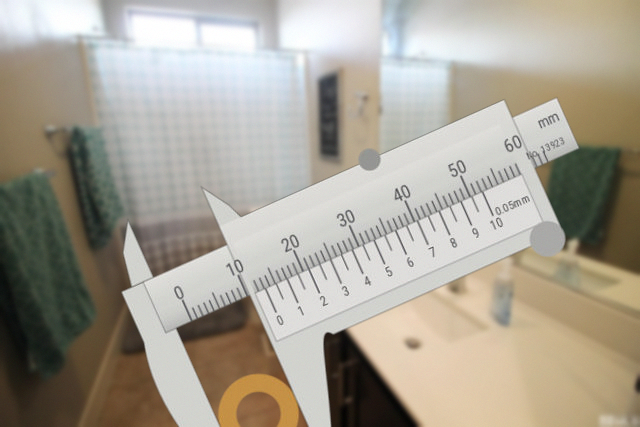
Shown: value=13.2 unit=mm
